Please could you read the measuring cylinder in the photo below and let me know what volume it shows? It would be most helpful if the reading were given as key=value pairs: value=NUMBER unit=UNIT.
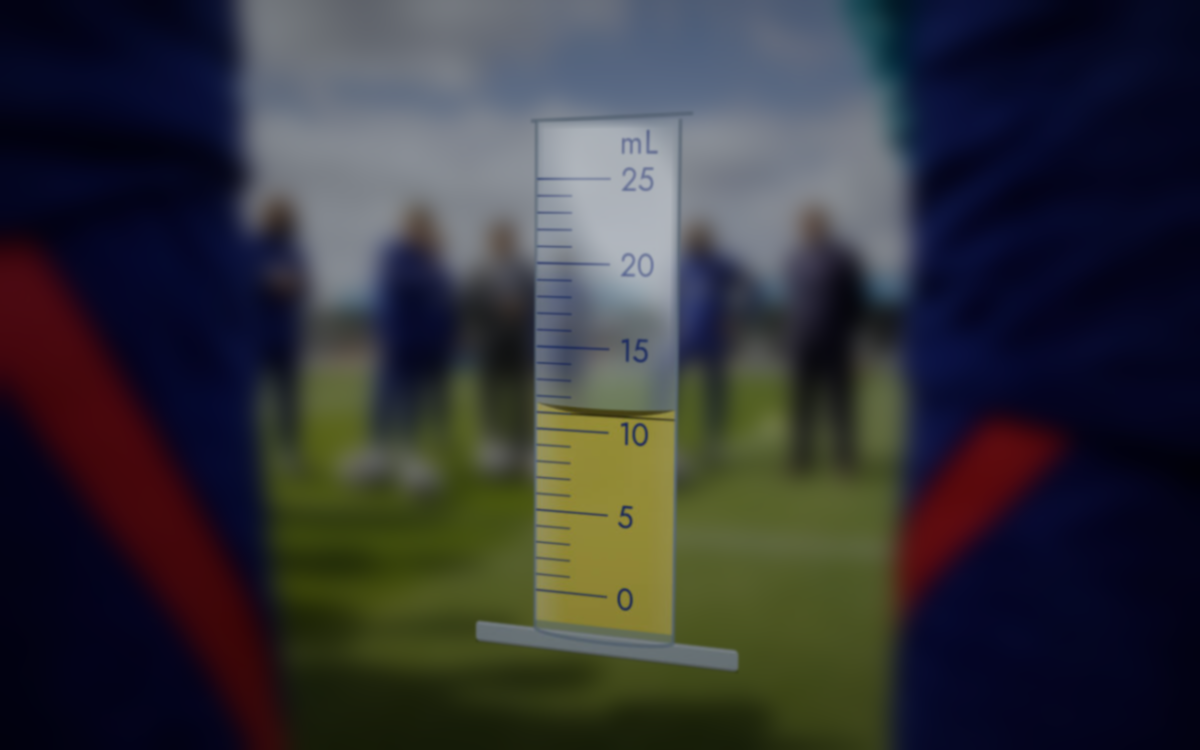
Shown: value=11 unit=mL
